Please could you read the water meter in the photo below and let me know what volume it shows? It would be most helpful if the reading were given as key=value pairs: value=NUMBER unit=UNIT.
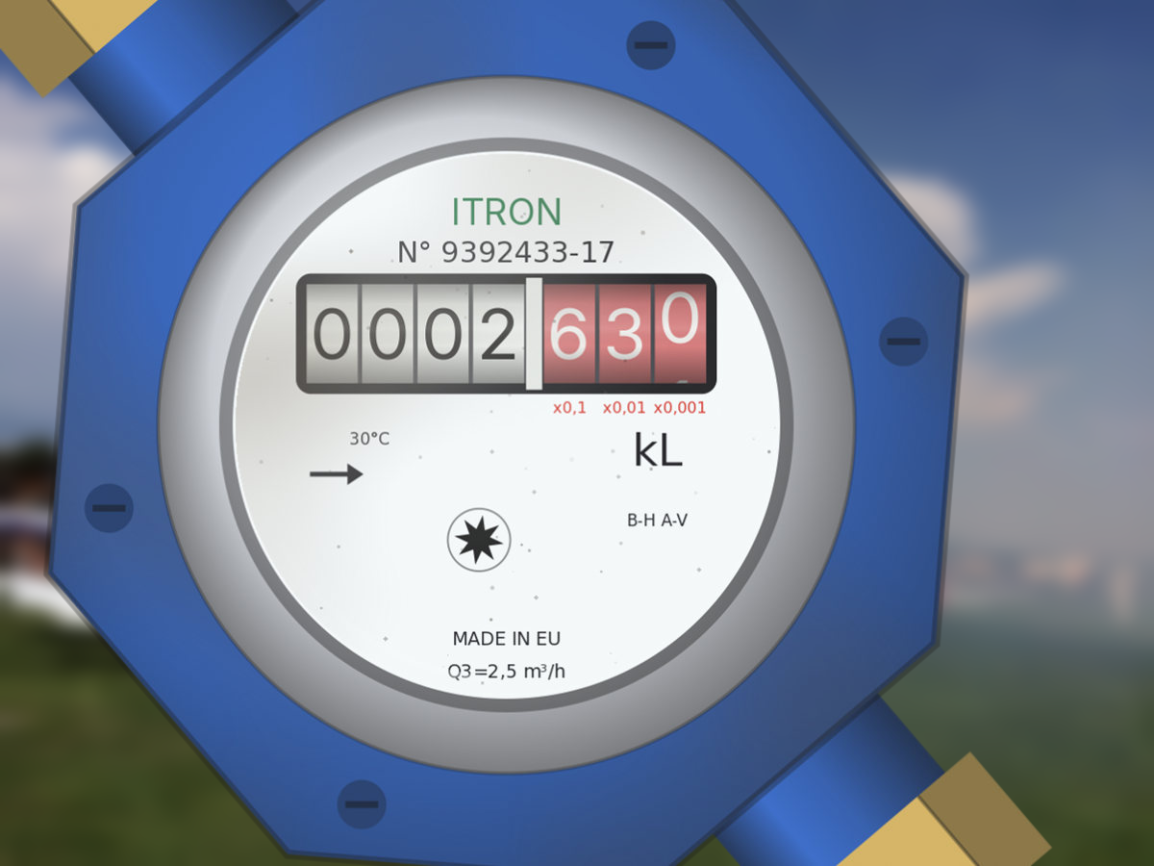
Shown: value=2.630 unit=kL
